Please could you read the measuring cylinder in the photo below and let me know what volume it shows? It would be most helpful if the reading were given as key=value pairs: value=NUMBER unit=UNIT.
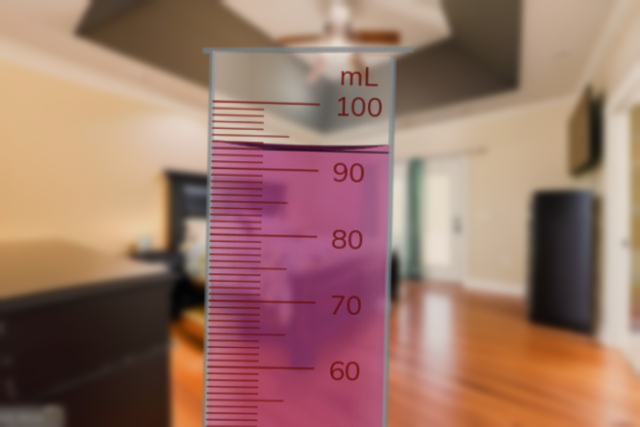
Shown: value=93 unit=mL
